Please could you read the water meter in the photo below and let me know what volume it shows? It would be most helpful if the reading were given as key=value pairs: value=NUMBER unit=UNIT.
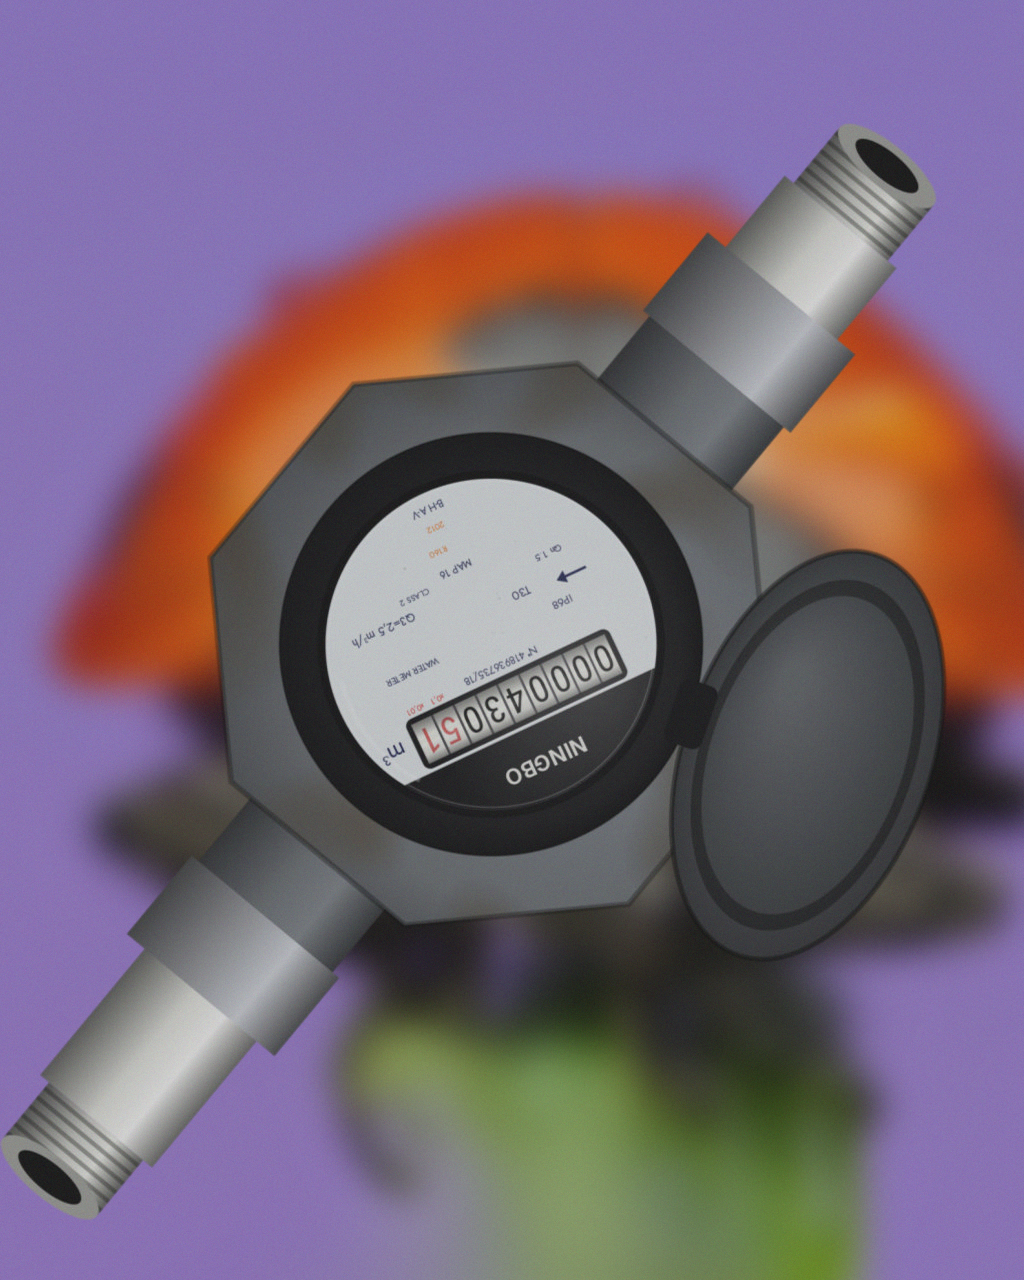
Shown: value=430.51 unit=m³
